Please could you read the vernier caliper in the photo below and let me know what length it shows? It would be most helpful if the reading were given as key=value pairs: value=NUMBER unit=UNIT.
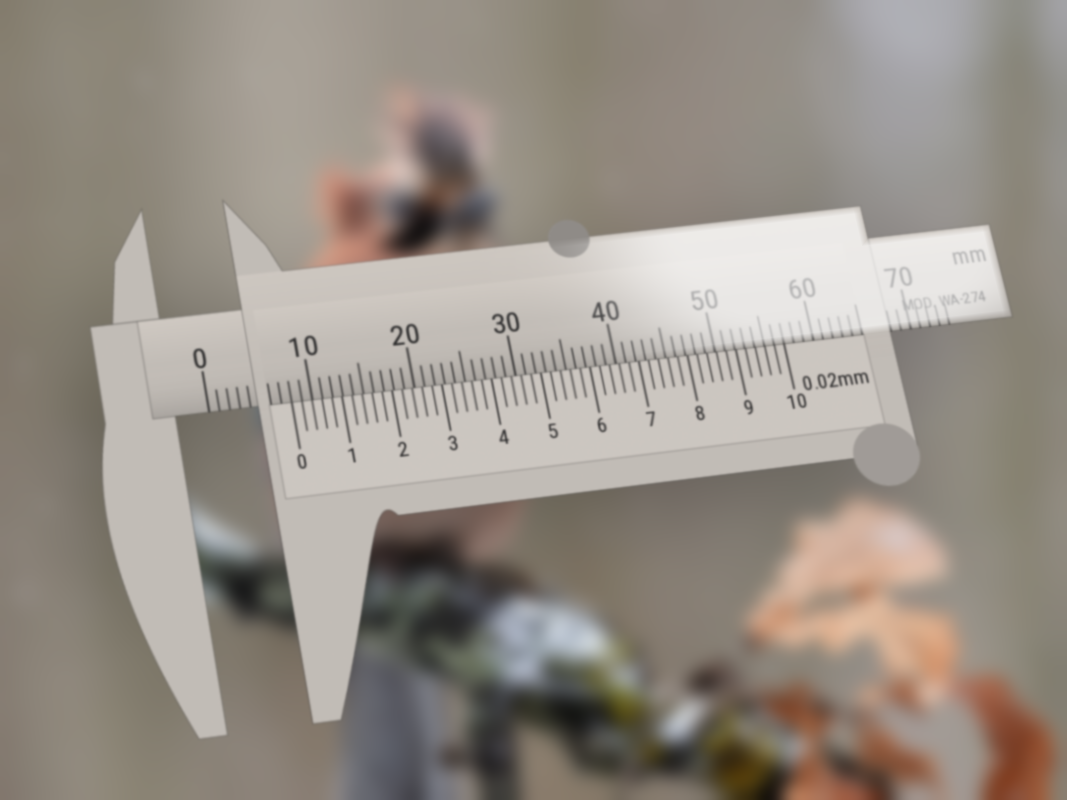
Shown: value=8.0 unit=mm
